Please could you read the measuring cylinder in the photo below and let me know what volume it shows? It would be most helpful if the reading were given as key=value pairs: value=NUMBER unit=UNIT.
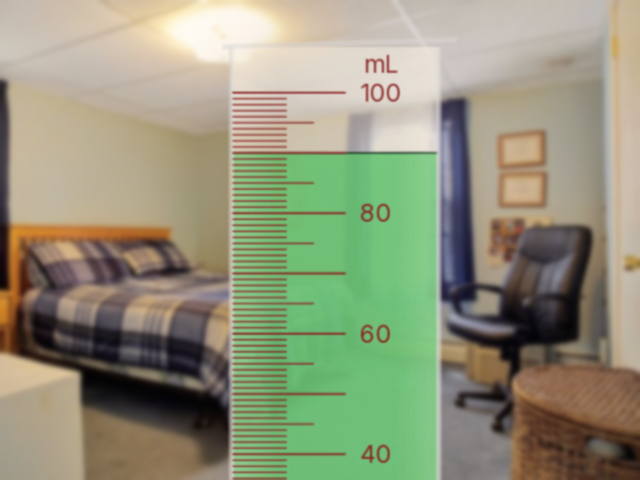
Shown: value=90 unit=mL
